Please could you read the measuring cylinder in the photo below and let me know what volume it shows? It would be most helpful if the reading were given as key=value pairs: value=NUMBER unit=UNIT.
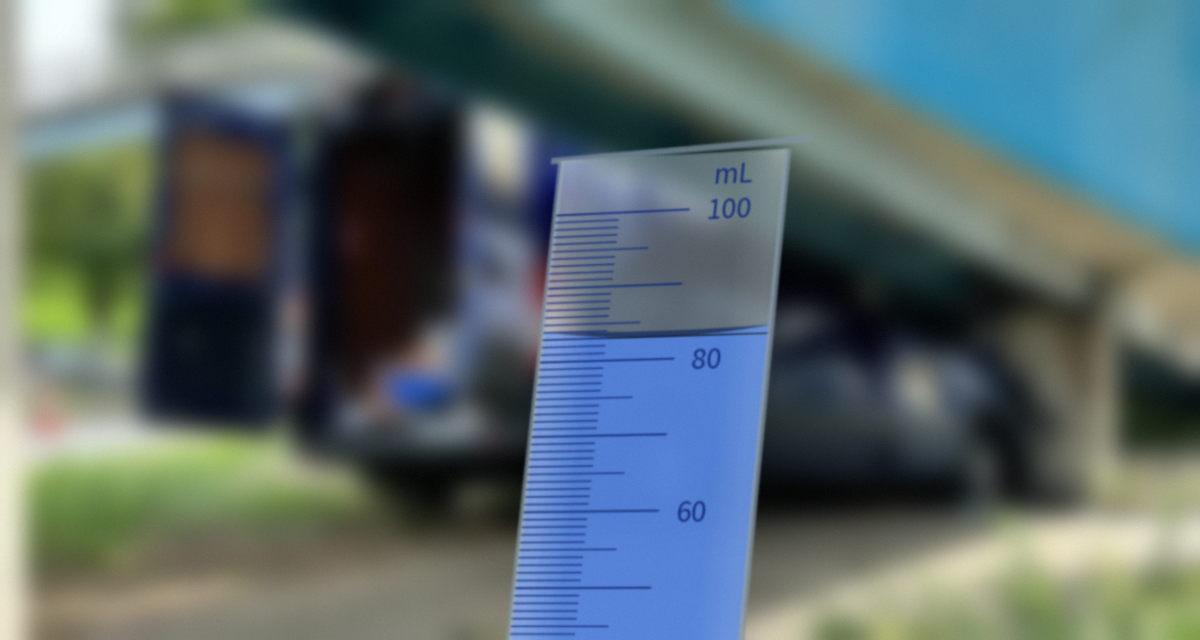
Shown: value=83 unit=mL
